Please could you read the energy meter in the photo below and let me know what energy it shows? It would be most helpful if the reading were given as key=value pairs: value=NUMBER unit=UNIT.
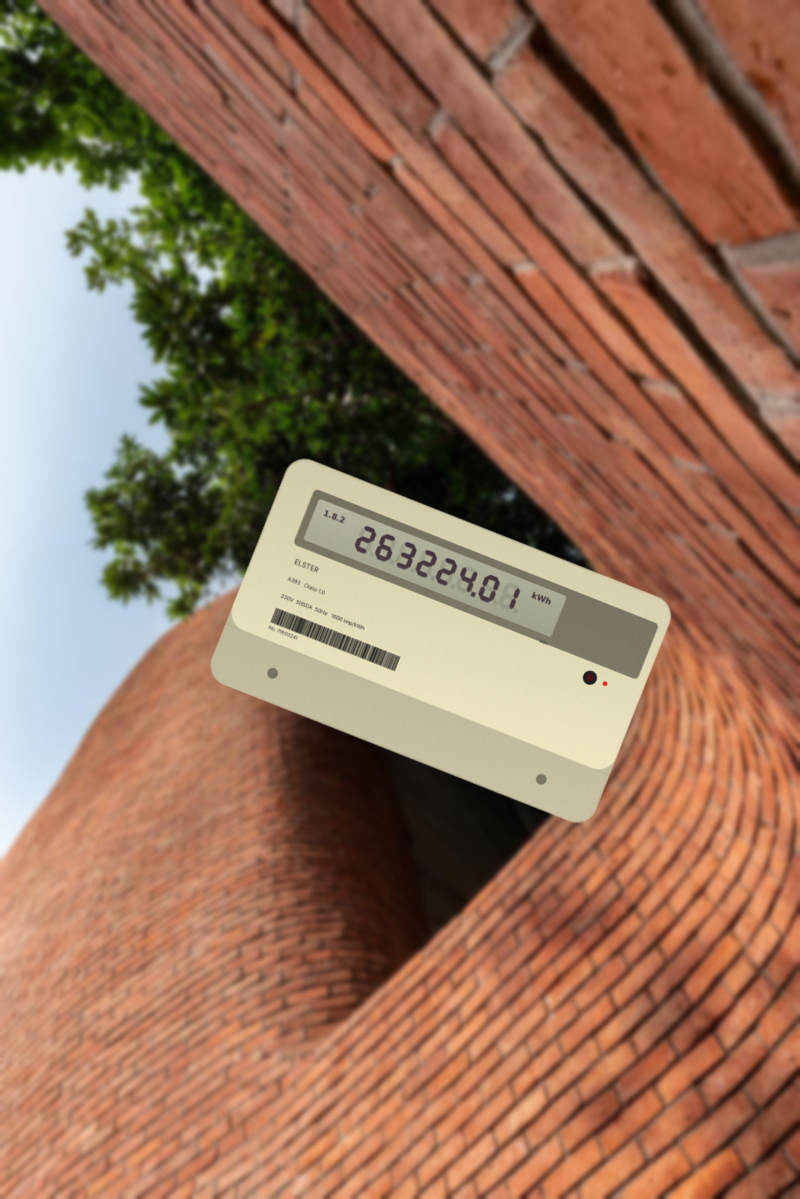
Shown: value=263224.01 unit=kWh
